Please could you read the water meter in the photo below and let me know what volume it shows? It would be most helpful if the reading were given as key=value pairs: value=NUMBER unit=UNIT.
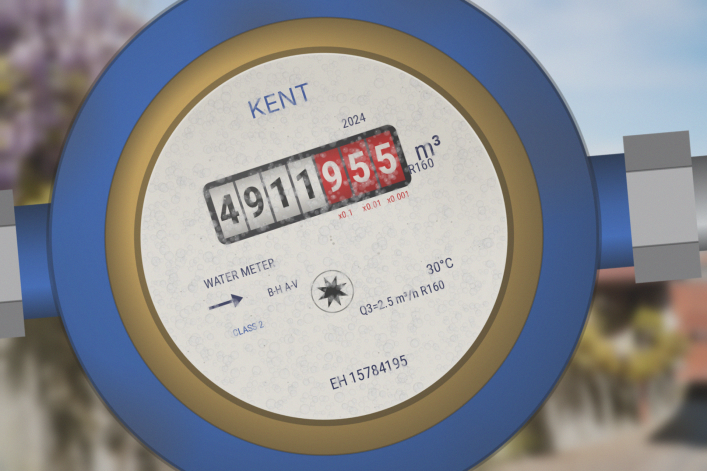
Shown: value=4911.955 unit=m³
